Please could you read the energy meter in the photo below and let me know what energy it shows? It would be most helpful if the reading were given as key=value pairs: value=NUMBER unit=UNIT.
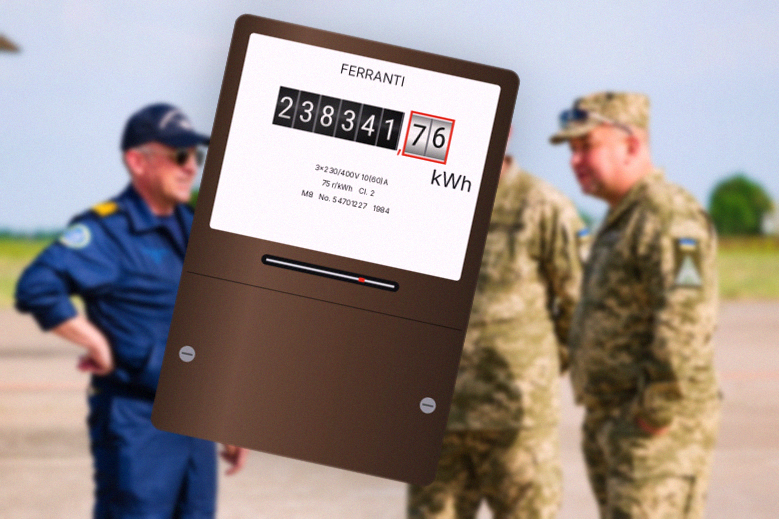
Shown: value=238341.76 unit=kWh
